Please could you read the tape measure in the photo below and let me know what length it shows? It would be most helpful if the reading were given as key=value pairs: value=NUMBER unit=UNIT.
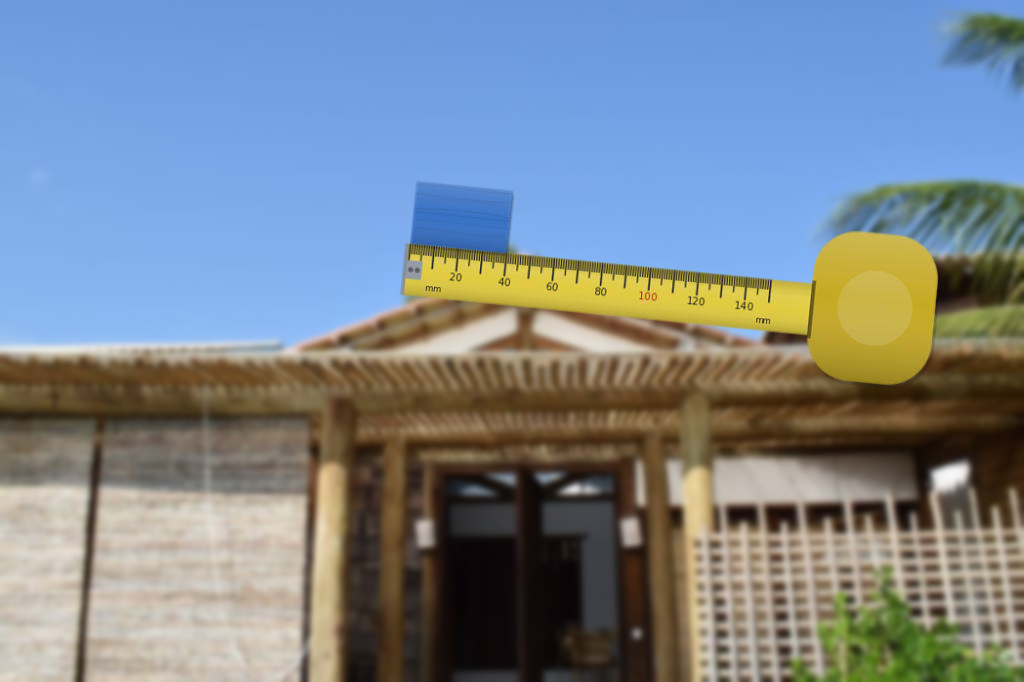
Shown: value=40 unit=mm
